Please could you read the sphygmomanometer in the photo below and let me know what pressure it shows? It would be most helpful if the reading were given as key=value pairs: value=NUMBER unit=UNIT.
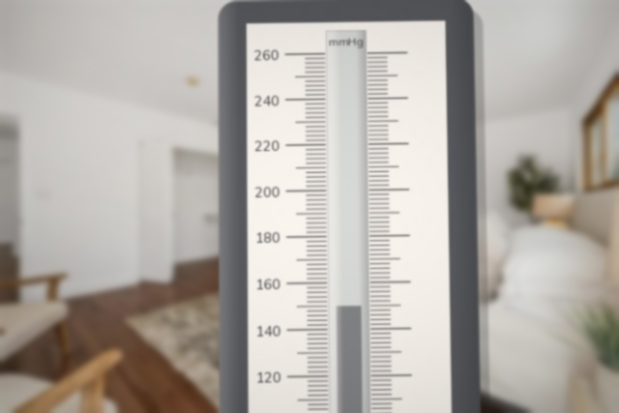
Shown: value=150 unit=mmHg
